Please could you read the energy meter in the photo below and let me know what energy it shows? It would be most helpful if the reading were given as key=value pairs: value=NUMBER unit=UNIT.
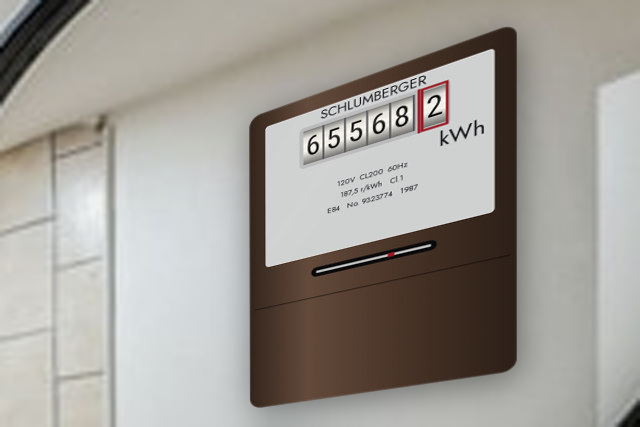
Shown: value=65568.2 unit=kWh
